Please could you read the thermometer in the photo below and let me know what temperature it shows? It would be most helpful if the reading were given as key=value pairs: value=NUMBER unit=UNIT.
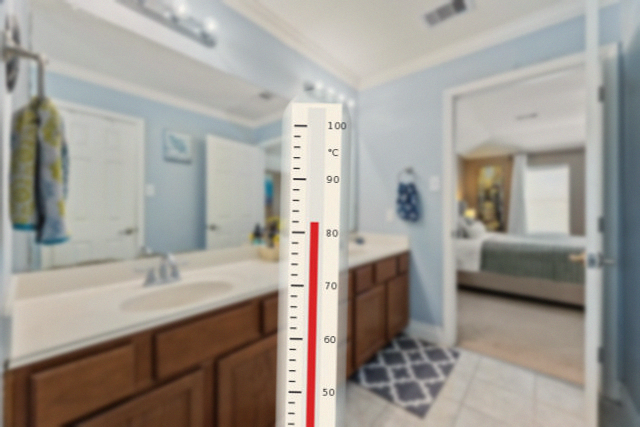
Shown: value=82 unit=°C
